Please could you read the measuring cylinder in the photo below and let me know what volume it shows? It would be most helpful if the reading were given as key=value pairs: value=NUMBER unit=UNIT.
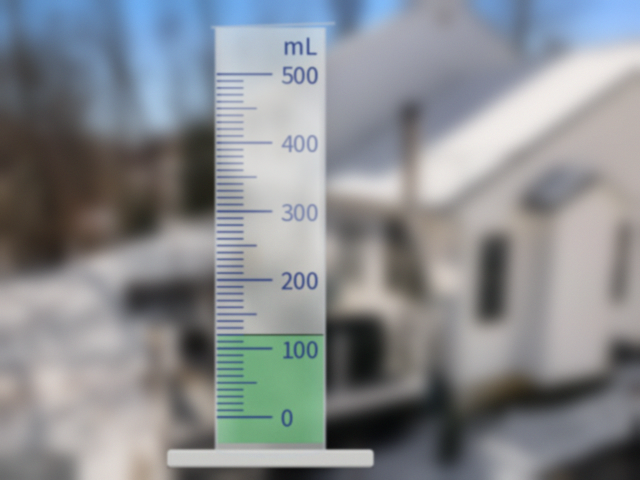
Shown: value=120 unit=mL
